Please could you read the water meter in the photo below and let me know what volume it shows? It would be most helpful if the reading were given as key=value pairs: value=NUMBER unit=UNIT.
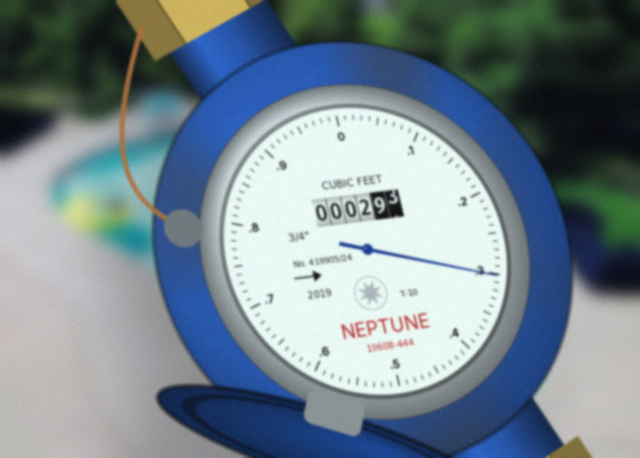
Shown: value=293.30 unit=ft³
